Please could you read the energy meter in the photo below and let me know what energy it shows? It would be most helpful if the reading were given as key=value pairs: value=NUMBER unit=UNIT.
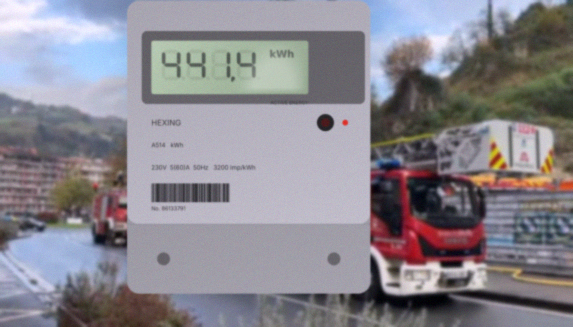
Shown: value=441.4 unit=kWh
